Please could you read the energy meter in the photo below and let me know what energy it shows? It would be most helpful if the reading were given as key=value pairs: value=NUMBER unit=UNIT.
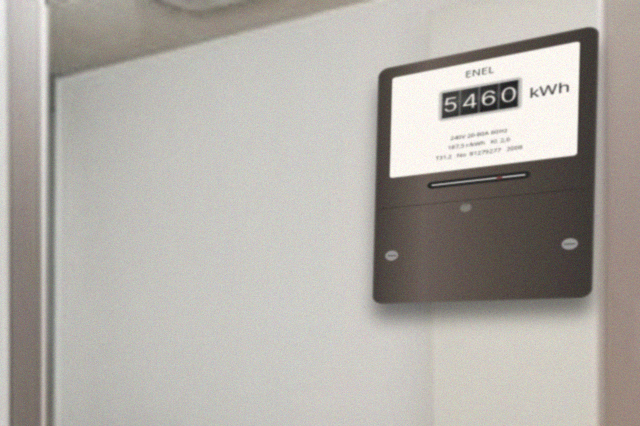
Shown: value=5460 unit=kWh
